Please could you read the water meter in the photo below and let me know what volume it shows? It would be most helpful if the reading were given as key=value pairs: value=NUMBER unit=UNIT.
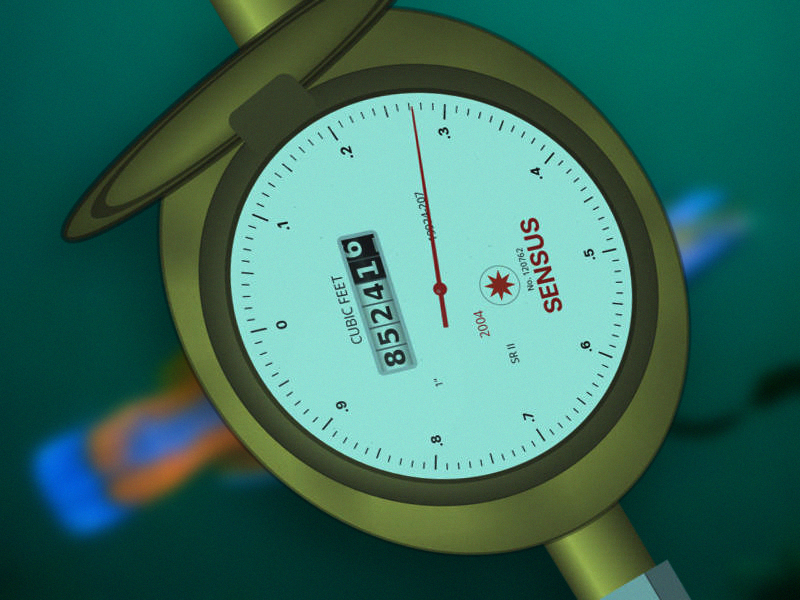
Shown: value=852416.27 unit=ft³
